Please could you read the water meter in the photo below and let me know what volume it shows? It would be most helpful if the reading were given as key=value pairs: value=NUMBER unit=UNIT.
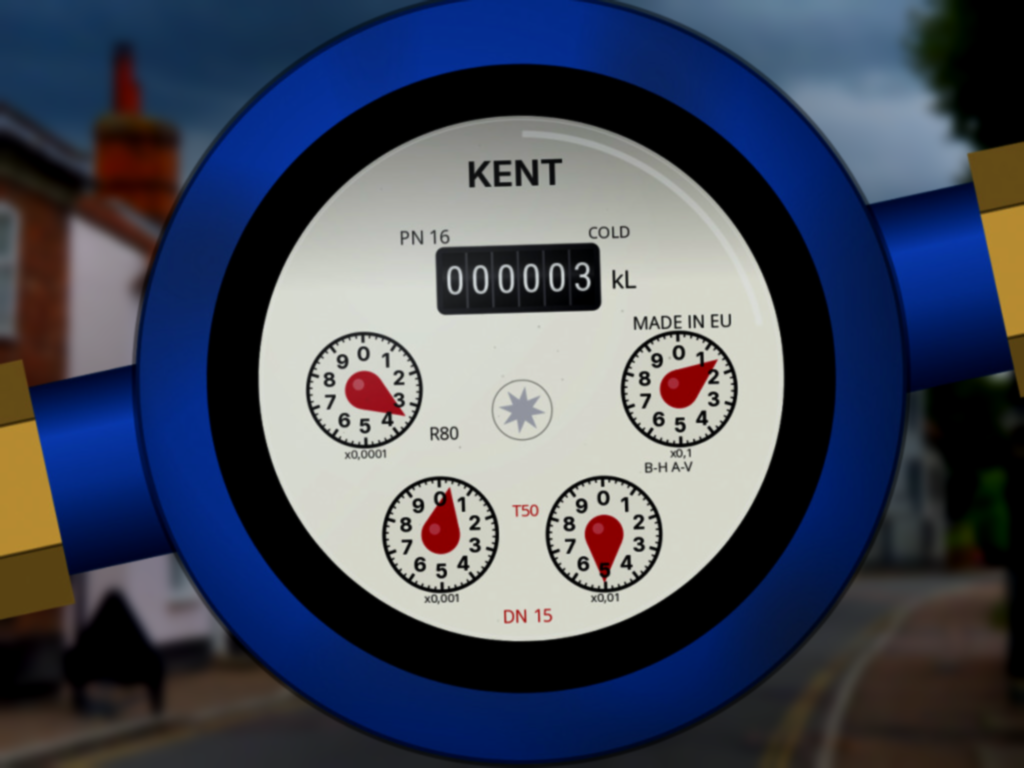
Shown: value=3.1503 unit=kL
